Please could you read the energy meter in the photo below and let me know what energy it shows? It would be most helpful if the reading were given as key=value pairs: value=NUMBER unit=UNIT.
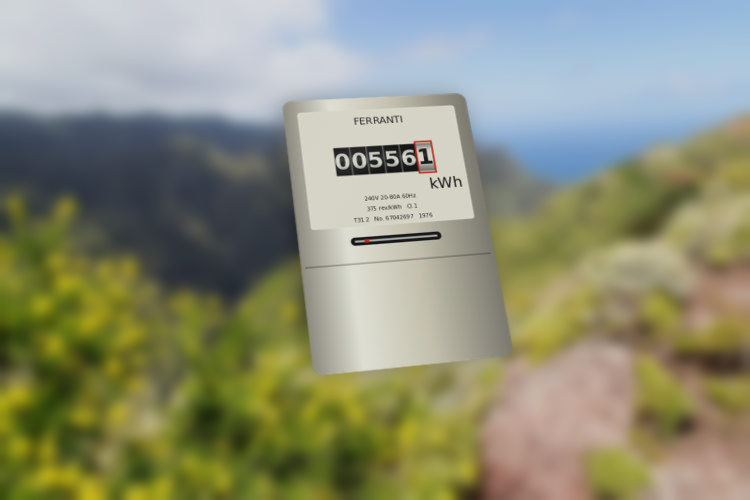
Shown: value=556.1 unit=kWh
